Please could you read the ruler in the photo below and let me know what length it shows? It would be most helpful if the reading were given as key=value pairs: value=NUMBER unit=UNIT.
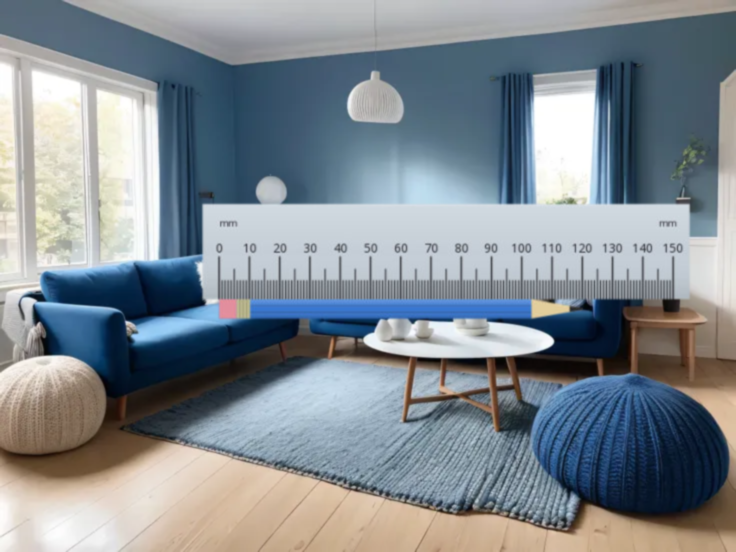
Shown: value=120 unit=mm
